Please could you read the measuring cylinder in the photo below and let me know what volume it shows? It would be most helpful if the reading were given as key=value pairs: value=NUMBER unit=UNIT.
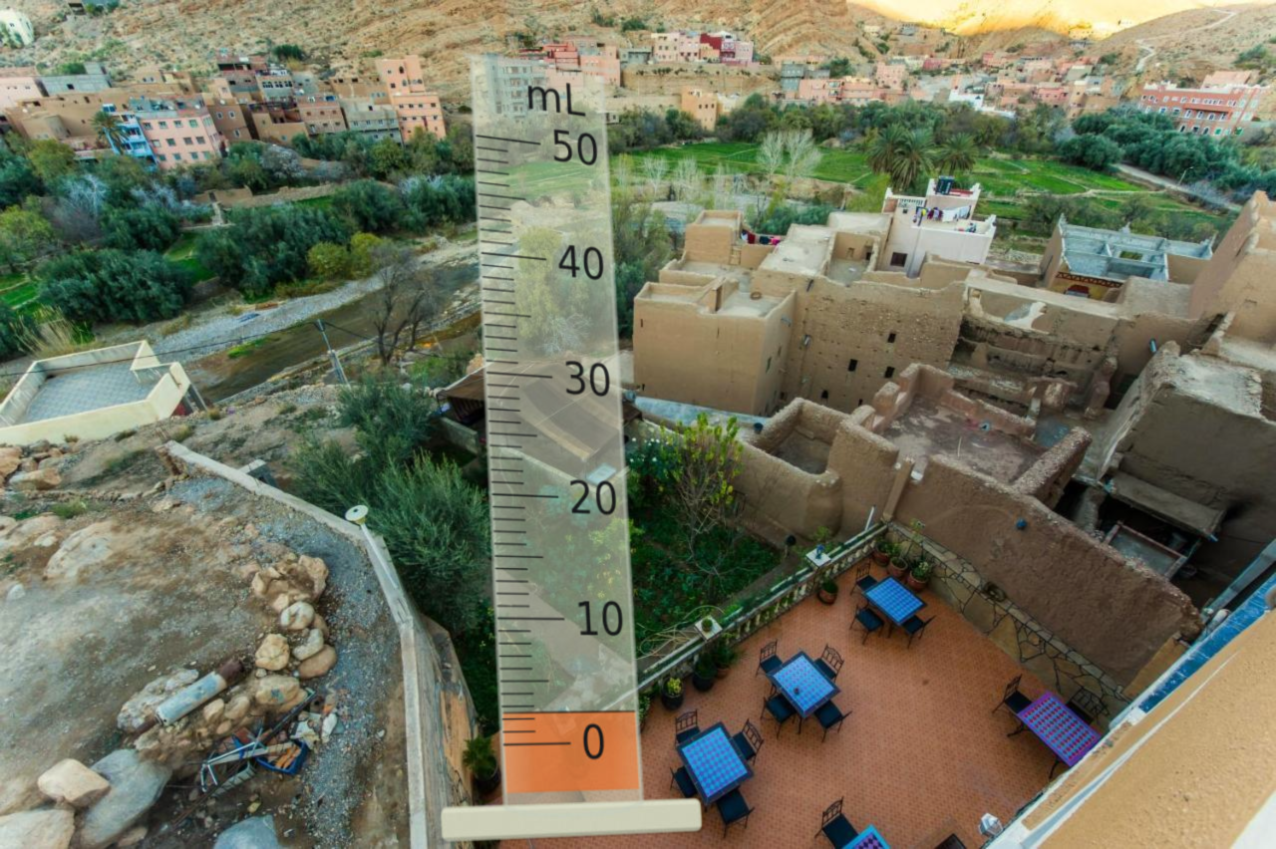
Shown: value=2.5 unit=mL
